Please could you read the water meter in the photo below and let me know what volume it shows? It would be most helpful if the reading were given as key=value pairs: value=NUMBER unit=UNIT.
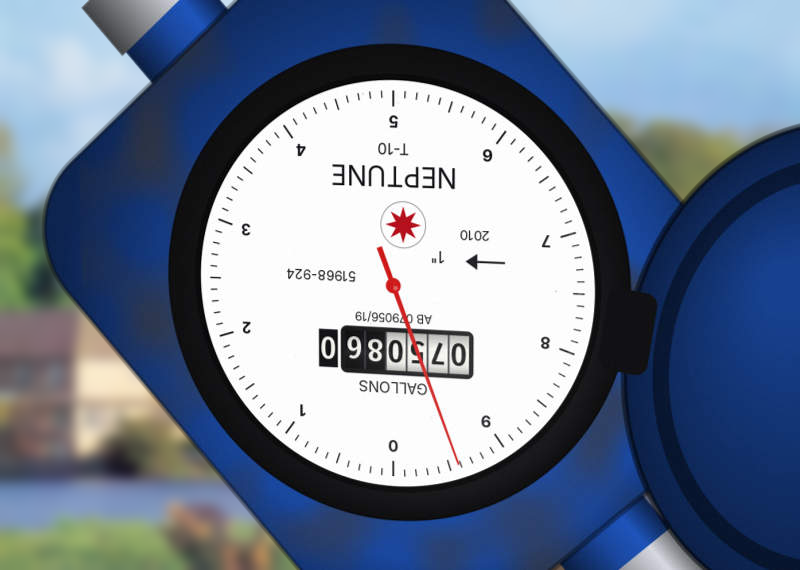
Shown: value=750859.4 unit=gal
